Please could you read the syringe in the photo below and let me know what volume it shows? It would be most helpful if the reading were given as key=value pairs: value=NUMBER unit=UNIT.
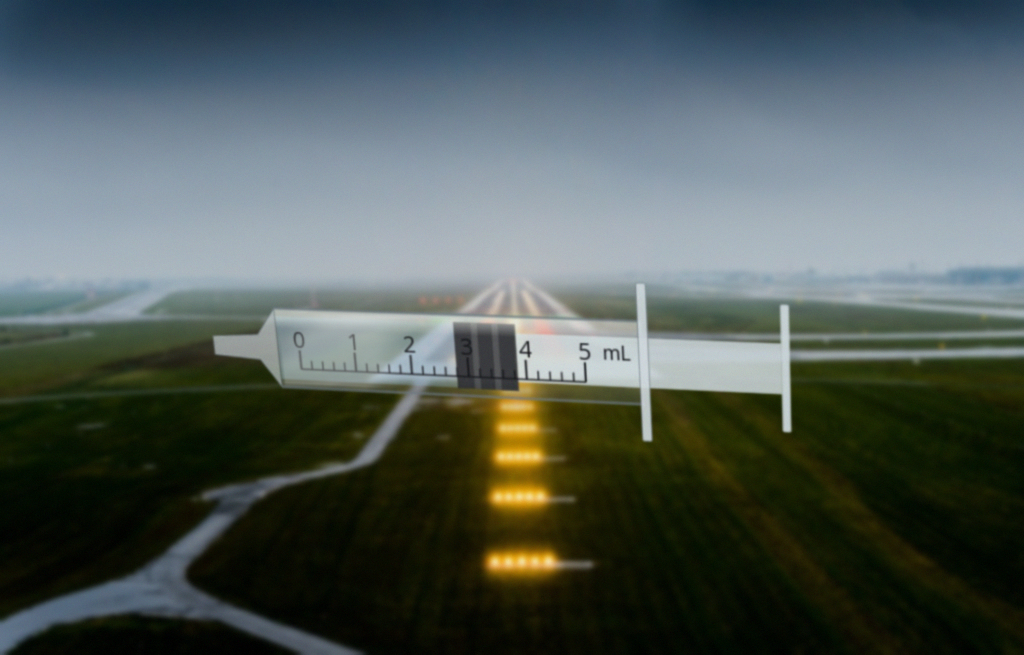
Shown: value=2.8 unit=mL
